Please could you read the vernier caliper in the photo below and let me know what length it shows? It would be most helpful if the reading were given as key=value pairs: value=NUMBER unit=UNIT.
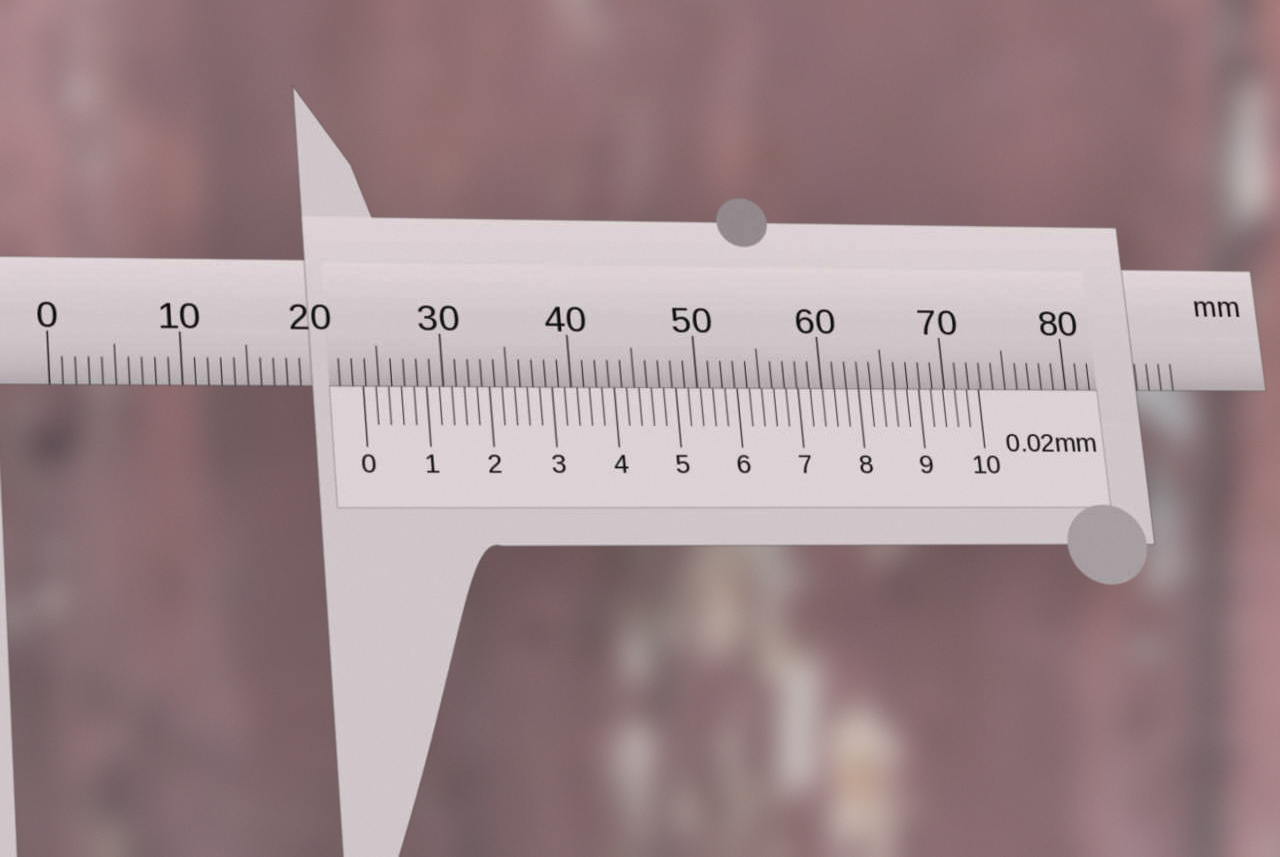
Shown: value=23.8 unit=mm
